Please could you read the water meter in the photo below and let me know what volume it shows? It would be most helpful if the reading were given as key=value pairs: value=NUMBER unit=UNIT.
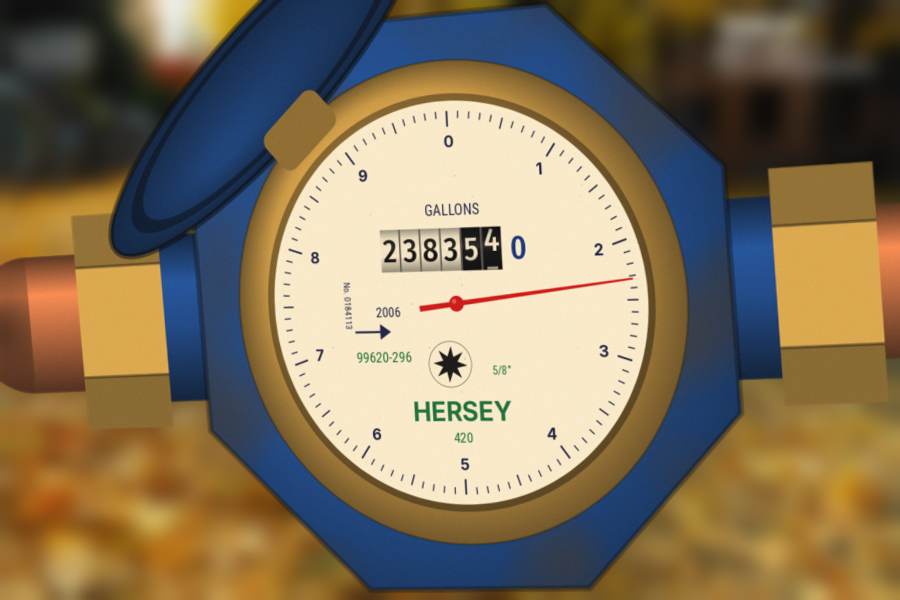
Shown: value=2383542.3 unit=gal
